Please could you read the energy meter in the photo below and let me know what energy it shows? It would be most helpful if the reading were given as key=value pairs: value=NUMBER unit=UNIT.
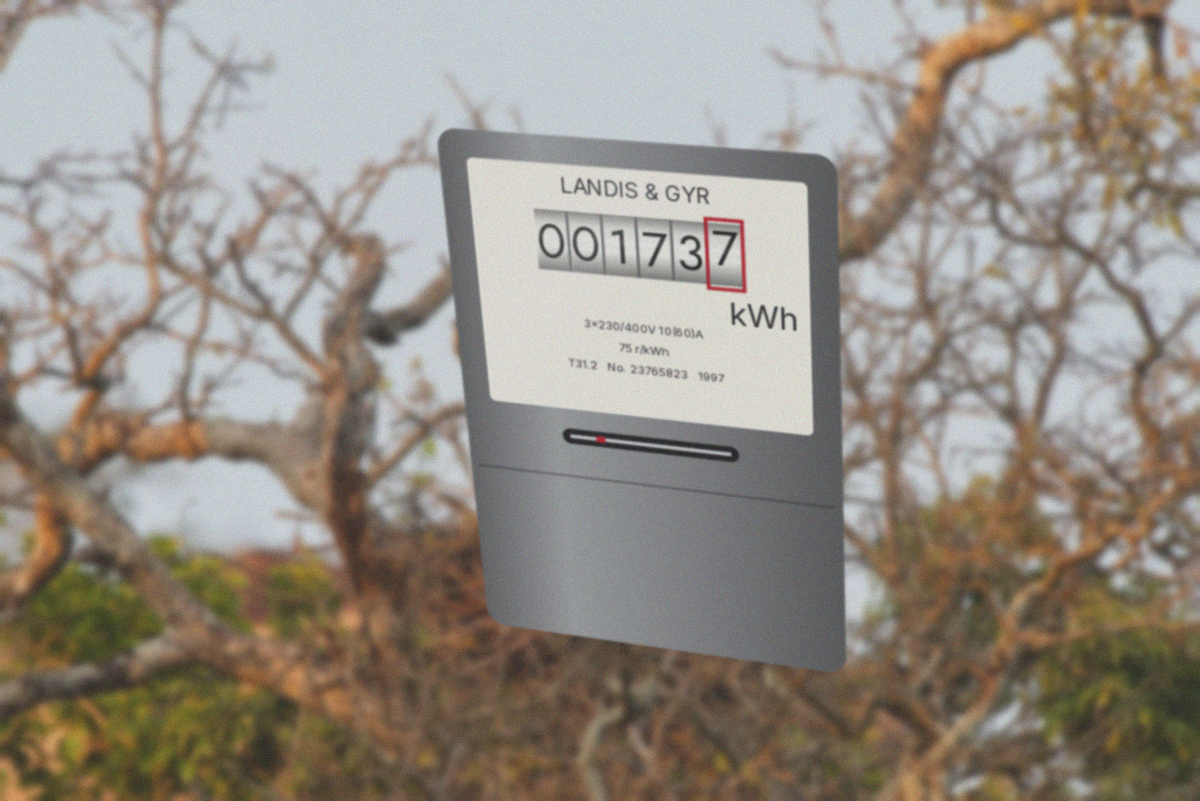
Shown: value=173.7 unit=kWh
